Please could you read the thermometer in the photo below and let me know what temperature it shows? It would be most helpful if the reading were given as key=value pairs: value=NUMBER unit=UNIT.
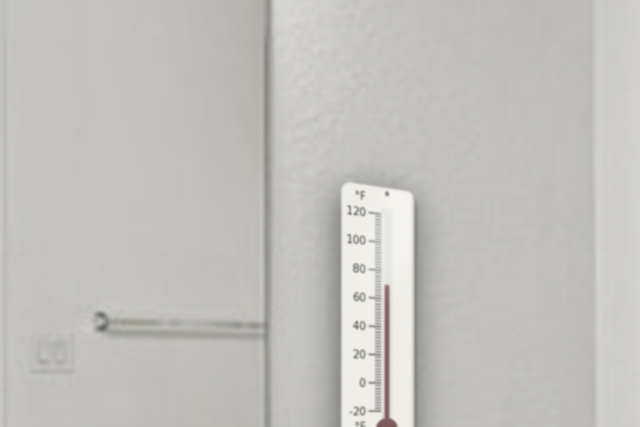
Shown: value=70 unit=°F
